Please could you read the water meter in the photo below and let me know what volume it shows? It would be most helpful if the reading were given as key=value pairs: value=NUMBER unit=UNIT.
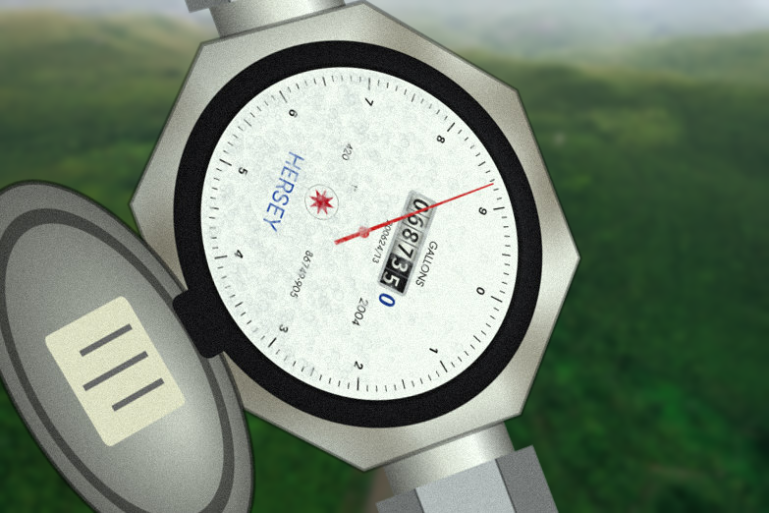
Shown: value=687348.7 unit=gal
